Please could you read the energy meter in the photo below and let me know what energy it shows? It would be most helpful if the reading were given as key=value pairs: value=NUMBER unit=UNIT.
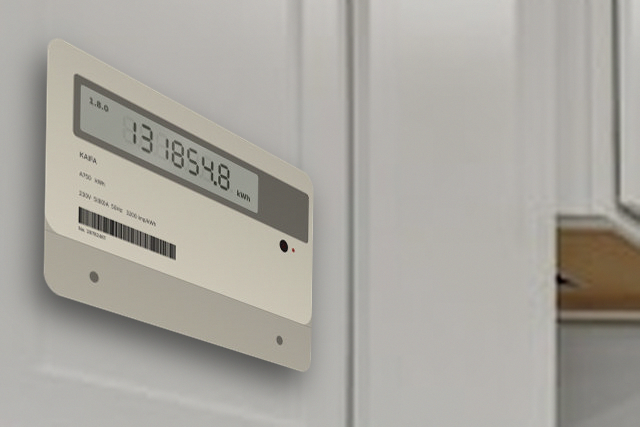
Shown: value=131854.8 unit=kWh
